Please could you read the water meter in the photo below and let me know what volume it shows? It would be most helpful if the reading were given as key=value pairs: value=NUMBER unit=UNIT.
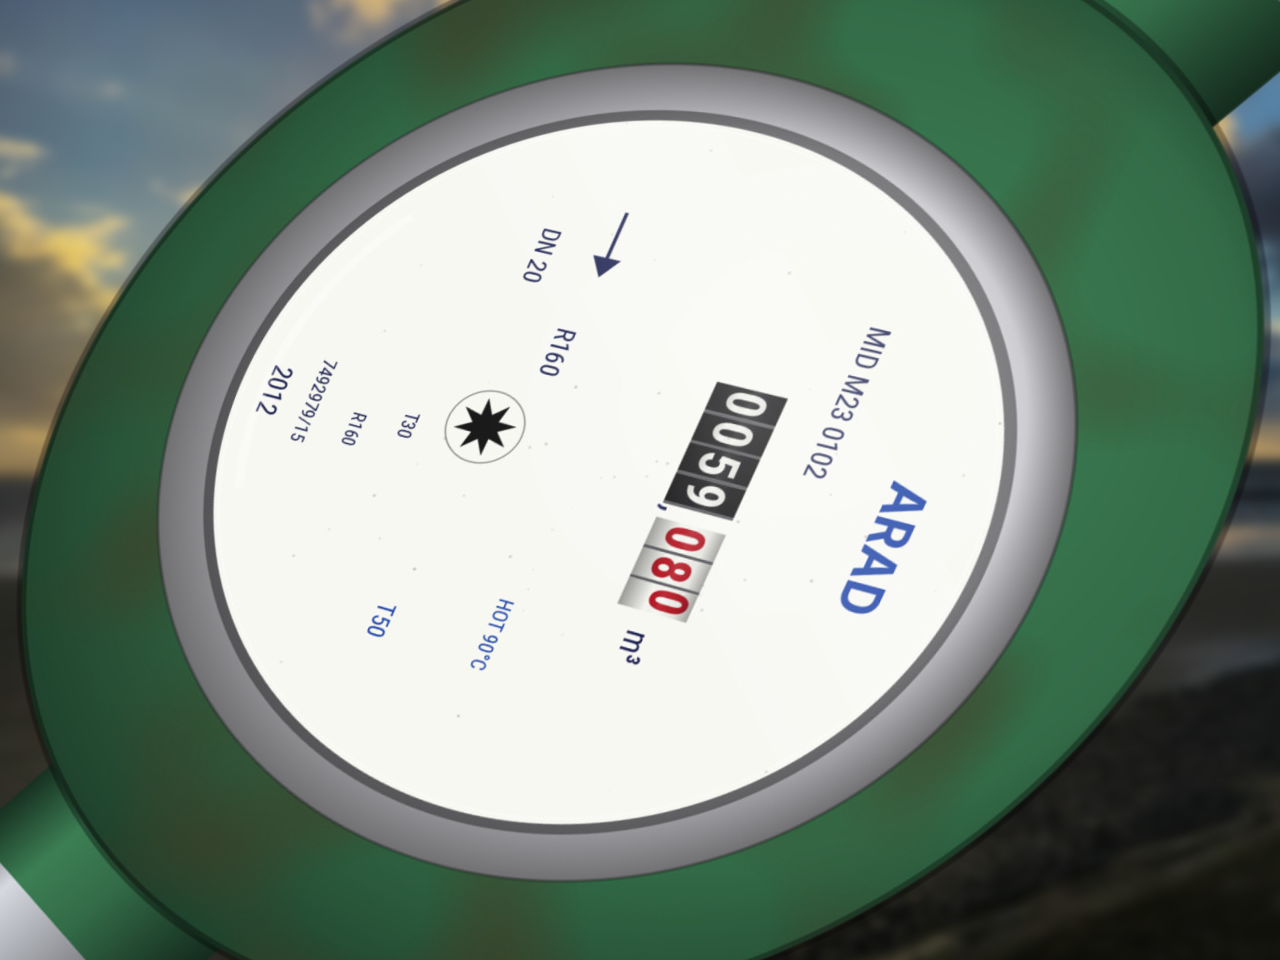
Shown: value=59.080 unit=m³
